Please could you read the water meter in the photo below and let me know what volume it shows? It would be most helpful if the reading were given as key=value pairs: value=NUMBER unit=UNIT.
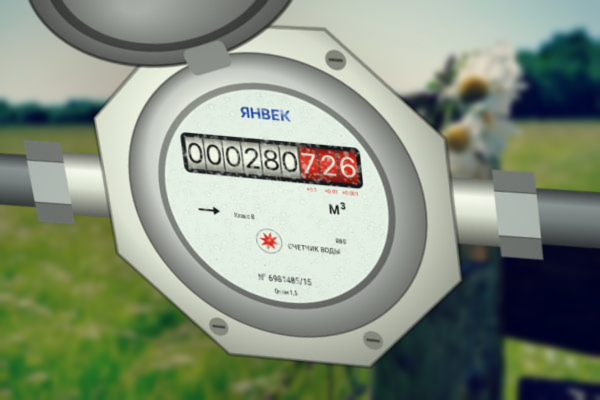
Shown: value=280.726 unit=m³
